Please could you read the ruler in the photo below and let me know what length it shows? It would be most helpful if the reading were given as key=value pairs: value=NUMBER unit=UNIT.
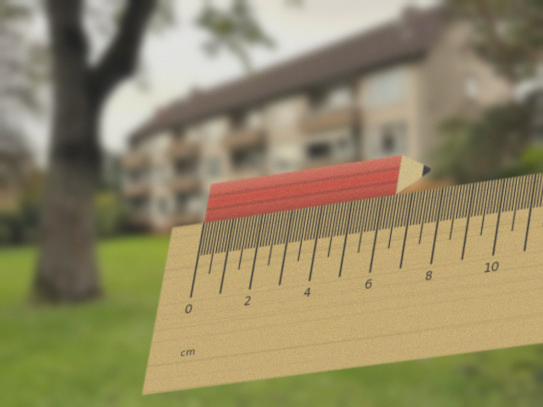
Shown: value=7.5 unit=cm
